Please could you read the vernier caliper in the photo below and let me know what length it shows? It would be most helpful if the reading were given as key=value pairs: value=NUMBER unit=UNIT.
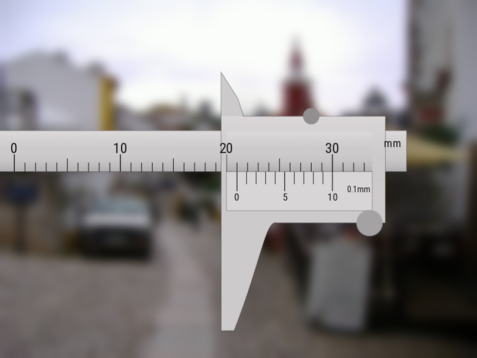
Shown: value=21.0 unit=mm
